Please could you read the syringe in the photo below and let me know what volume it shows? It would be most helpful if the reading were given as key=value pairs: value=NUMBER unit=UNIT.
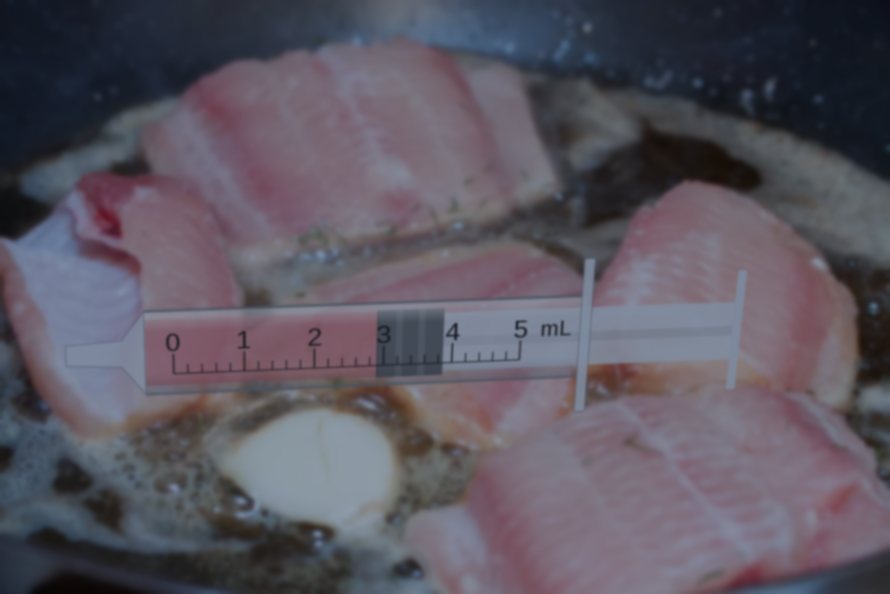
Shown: value=2.9 unit=mL
